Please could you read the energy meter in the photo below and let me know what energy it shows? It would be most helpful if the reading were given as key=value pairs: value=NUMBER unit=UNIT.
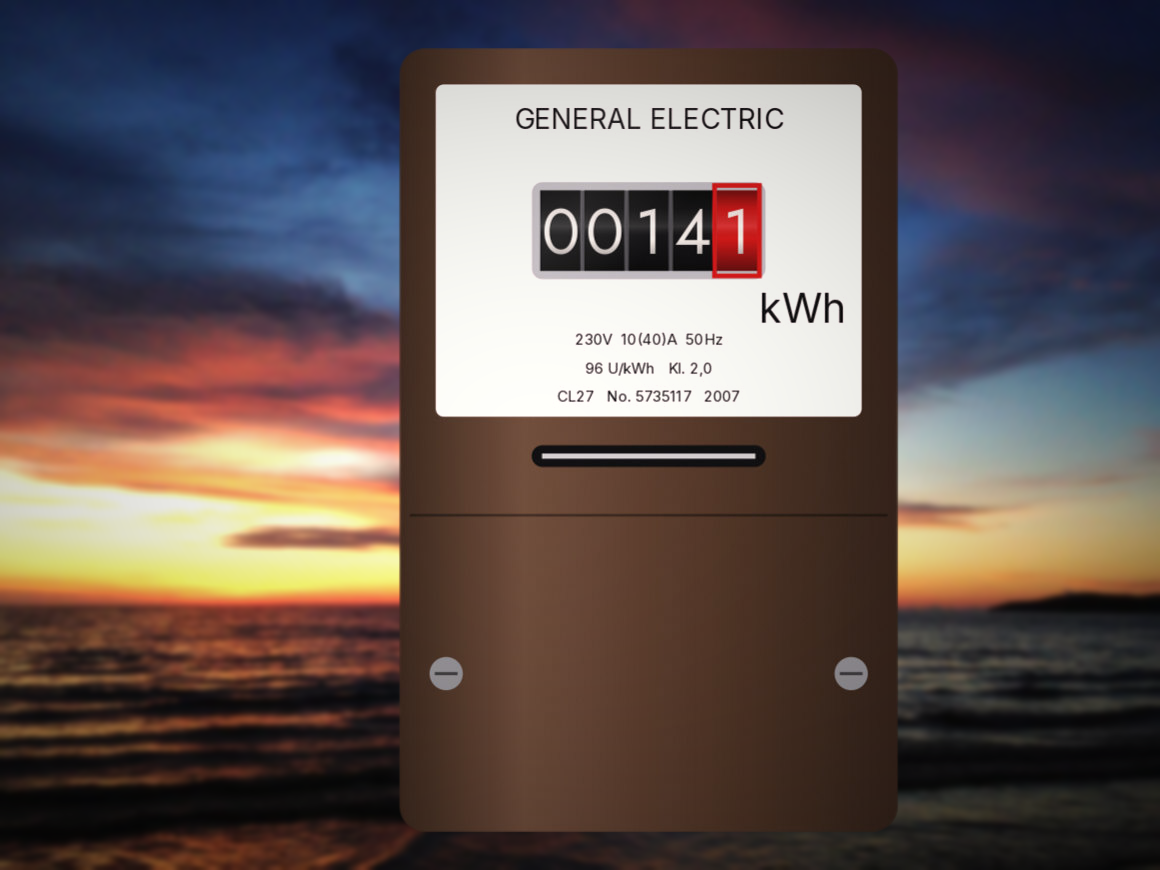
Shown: value=14.1 unit=kWh
